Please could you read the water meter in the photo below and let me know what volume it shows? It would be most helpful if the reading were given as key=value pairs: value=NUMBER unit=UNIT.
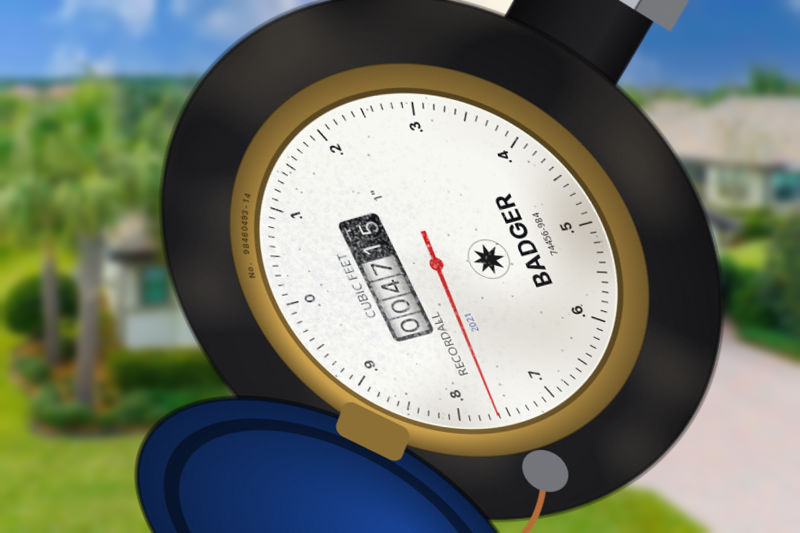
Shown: value=4714.76 unit=ft³
